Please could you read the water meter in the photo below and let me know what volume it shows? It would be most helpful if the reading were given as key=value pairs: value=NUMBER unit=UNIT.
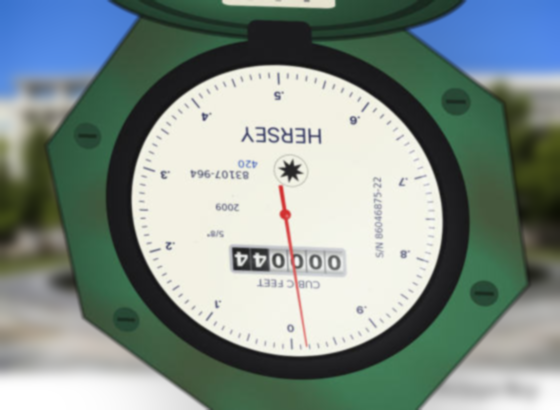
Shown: value=43.98 unit=ft³
